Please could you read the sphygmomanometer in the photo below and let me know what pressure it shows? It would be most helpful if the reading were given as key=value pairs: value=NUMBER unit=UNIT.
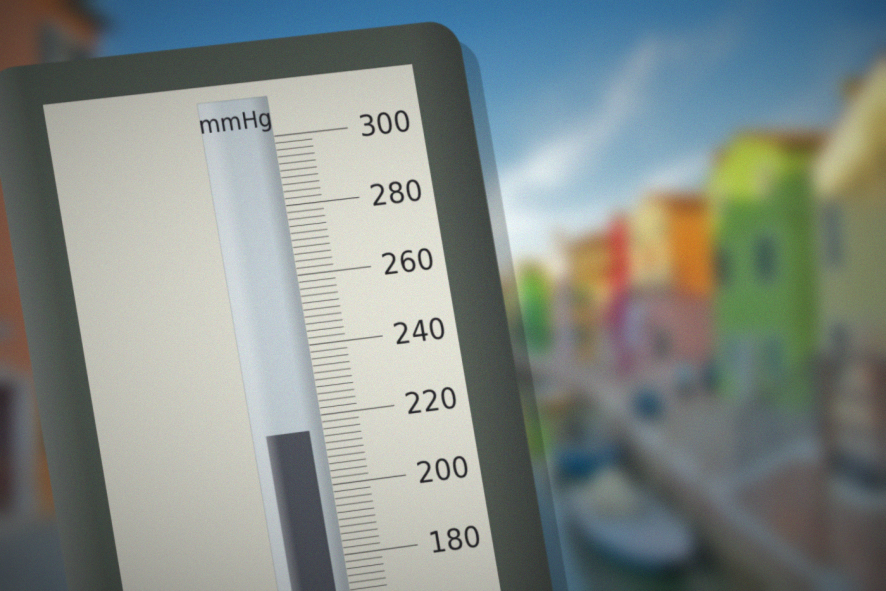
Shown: value=216 unit=mmHg
